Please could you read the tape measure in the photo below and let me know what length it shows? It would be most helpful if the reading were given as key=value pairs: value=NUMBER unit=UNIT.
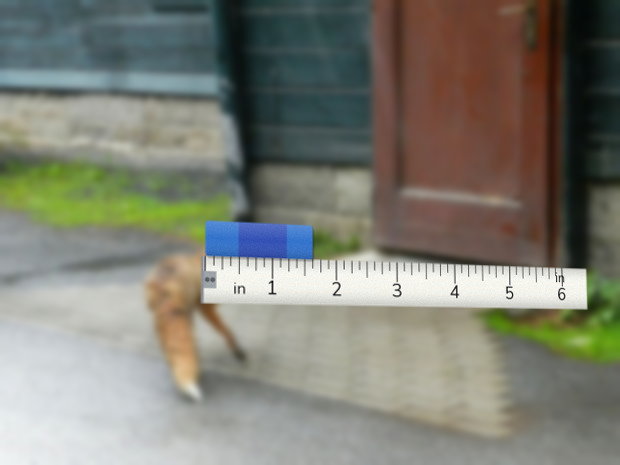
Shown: value=1.625 unit=in
